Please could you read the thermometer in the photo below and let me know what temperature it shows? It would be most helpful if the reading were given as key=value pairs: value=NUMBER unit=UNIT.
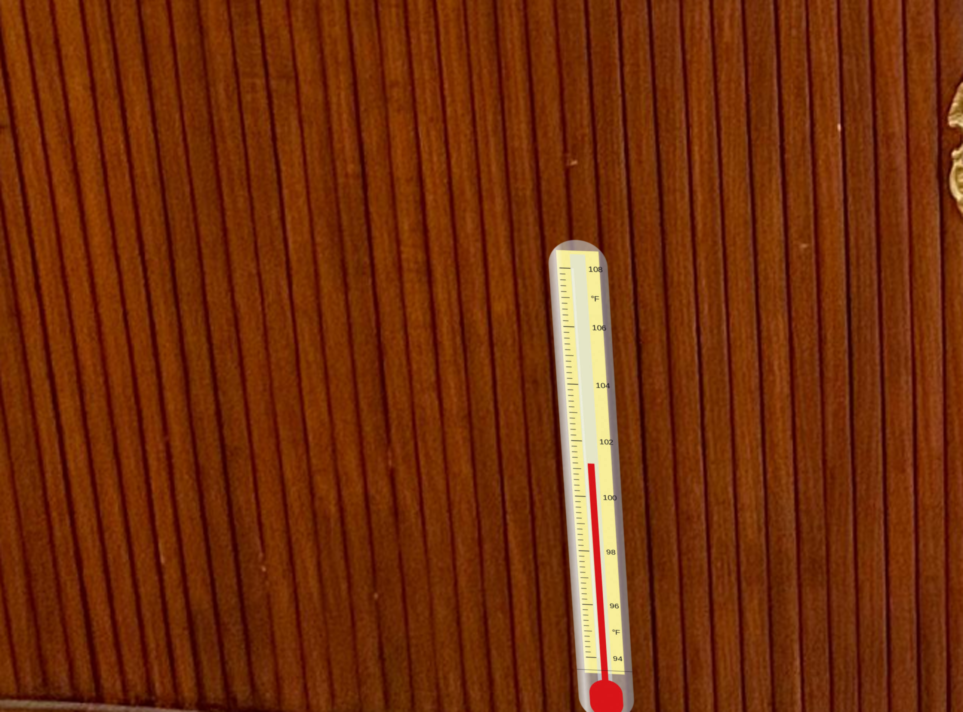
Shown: value=101.2 unit=°F
